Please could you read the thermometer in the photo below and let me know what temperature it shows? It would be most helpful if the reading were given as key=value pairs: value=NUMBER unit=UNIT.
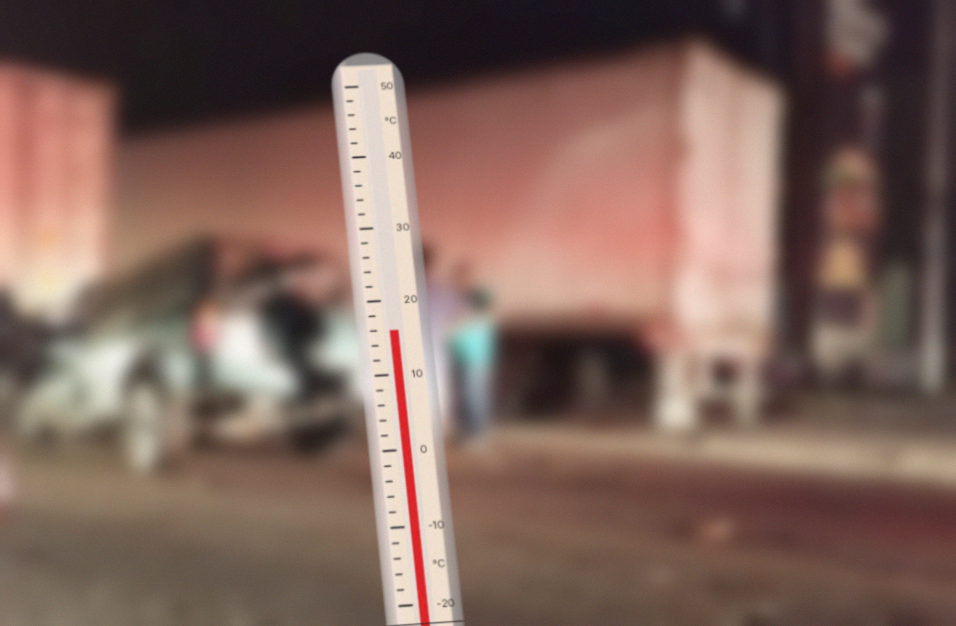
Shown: value=16 unit=°C
